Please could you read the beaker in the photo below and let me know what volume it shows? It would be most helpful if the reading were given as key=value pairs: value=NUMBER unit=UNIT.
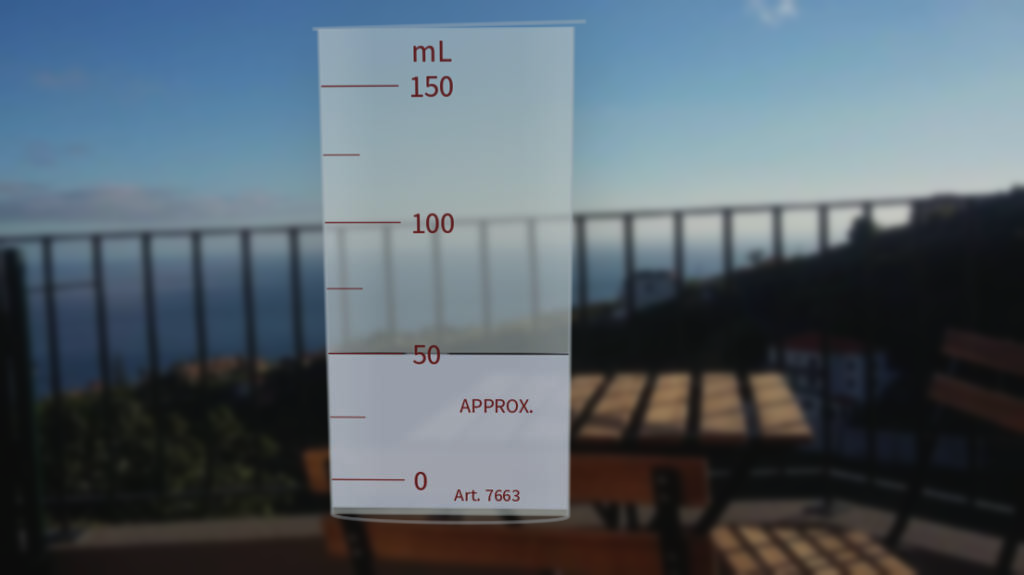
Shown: value=50 unit=mL
